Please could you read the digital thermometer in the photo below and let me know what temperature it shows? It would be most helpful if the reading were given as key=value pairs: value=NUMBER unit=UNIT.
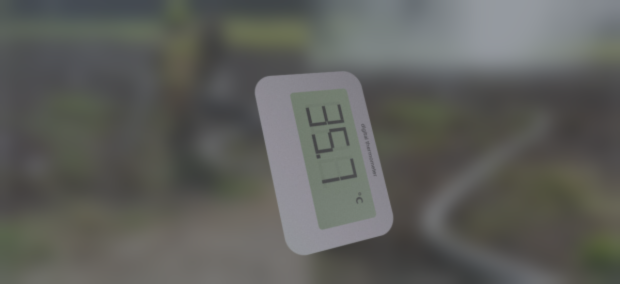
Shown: value=35.7 unit=°C
